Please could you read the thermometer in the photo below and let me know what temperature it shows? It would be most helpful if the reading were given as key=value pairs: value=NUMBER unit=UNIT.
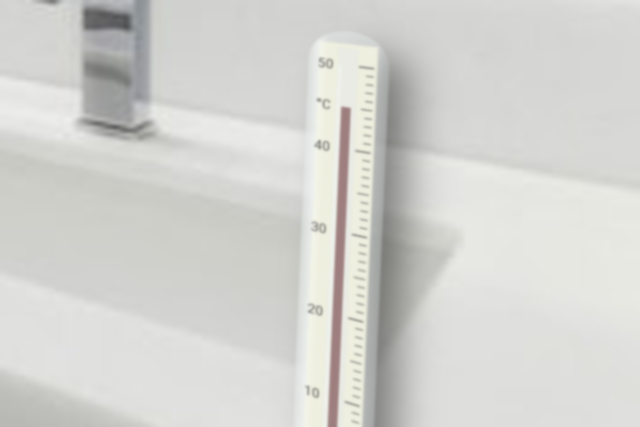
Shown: value=45 unit=°C
